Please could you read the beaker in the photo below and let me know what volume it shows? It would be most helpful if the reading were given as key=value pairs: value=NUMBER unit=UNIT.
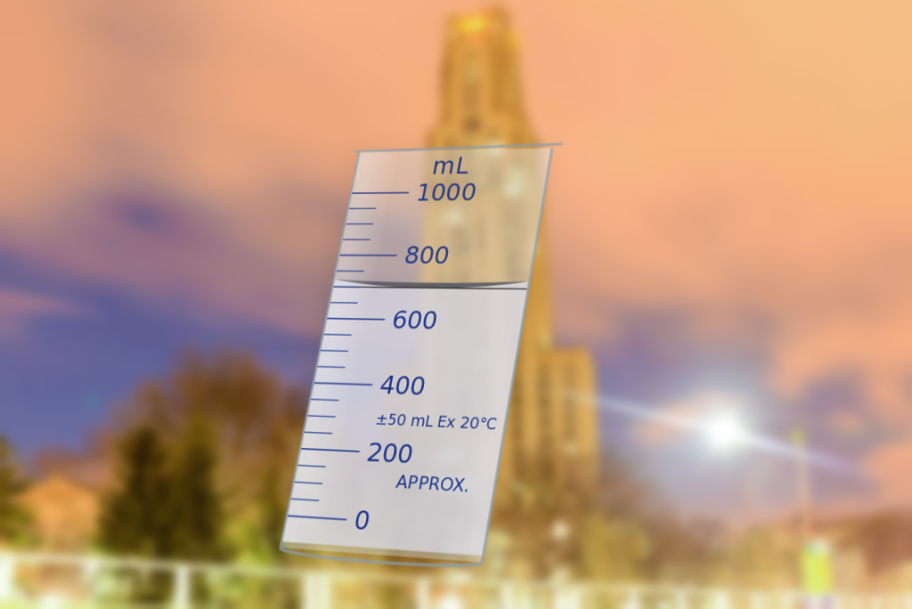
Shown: value=700 unit=mL
